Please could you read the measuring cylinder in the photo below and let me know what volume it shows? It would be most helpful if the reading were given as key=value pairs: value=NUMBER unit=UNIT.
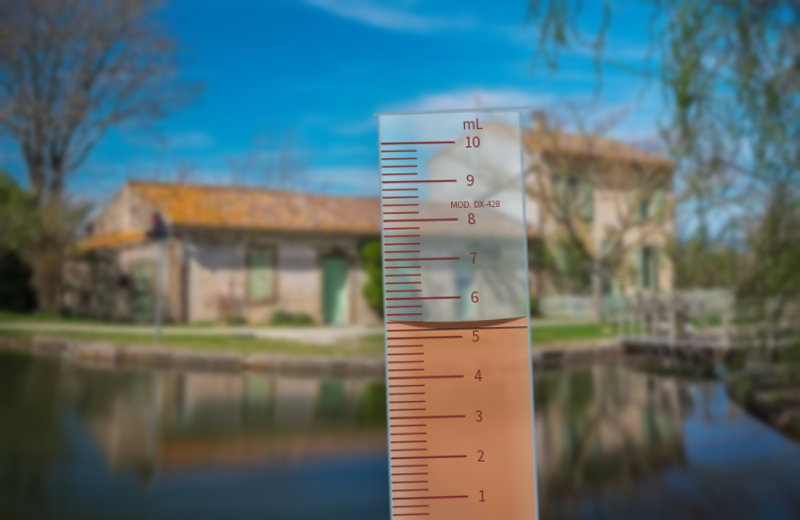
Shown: value=5.2 unit=mL
